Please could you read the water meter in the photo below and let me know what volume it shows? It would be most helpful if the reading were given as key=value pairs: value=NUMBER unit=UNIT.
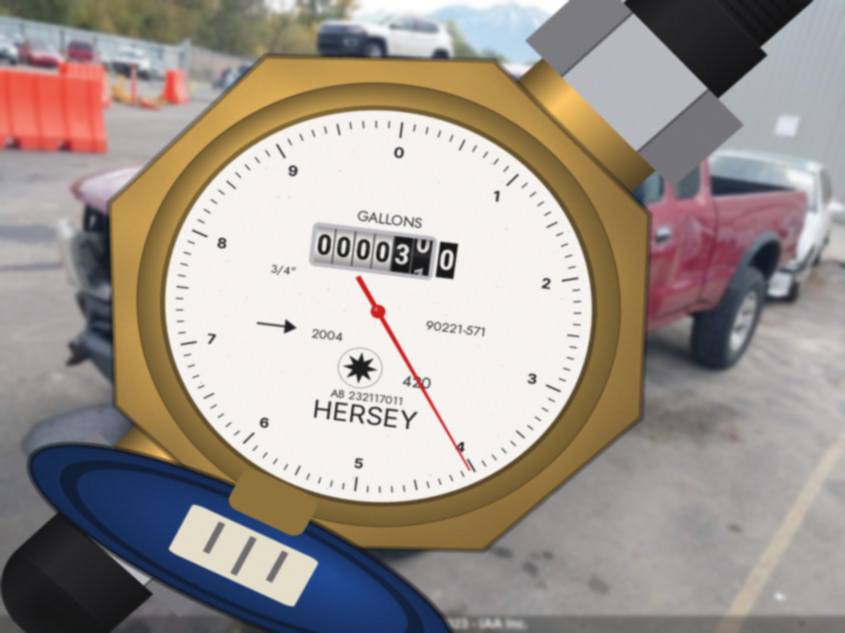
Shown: value=304.0 unit=gal
